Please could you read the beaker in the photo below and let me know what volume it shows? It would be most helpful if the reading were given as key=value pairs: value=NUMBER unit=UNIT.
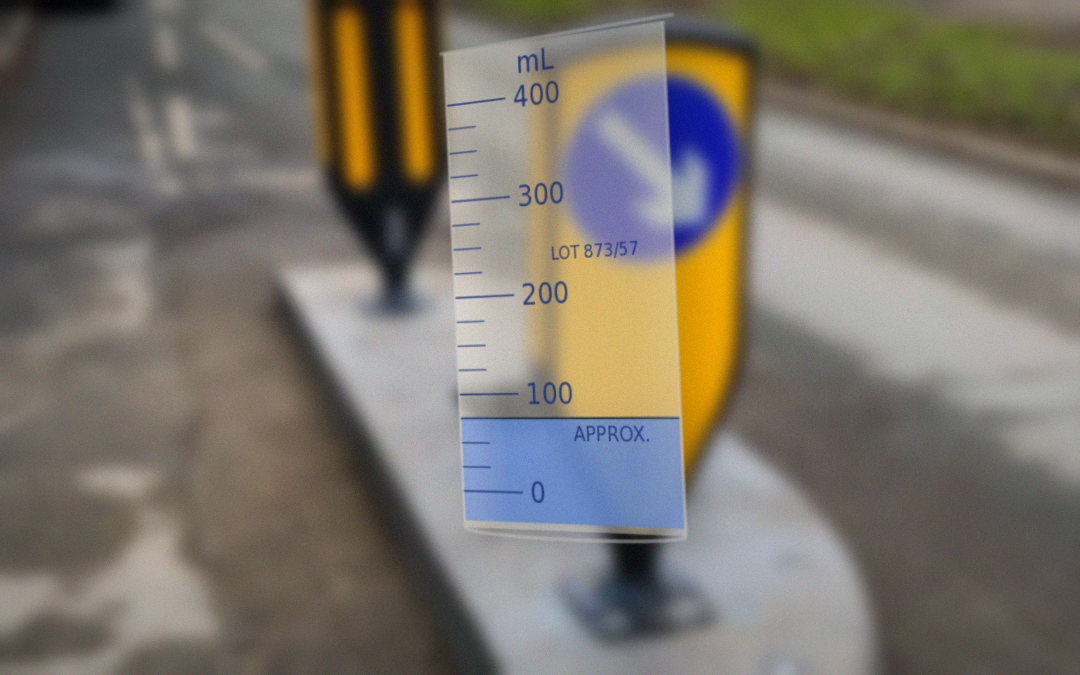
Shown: value=75 unit=mL
